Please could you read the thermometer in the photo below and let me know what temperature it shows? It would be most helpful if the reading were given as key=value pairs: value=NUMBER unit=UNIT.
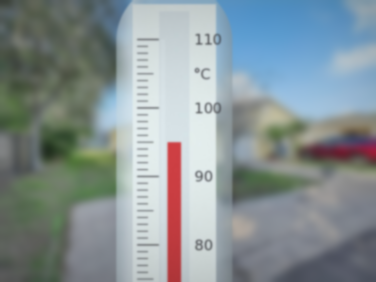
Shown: value=95 unit=°C
